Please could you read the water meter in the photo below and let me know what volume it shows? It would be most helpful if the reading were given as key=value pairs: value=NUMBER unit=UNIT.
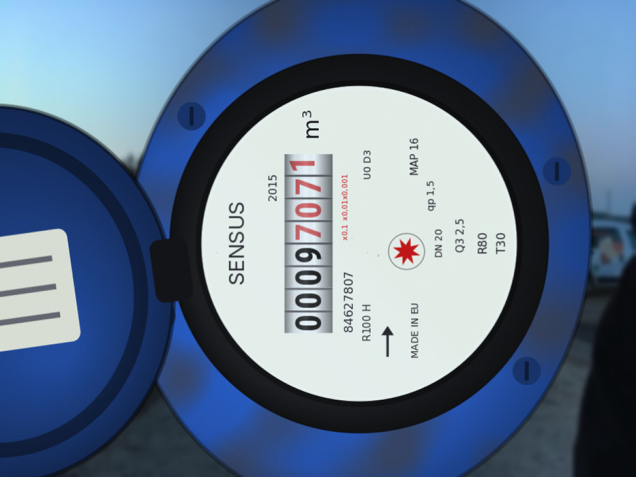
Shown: value=9.7071 unit=m³
